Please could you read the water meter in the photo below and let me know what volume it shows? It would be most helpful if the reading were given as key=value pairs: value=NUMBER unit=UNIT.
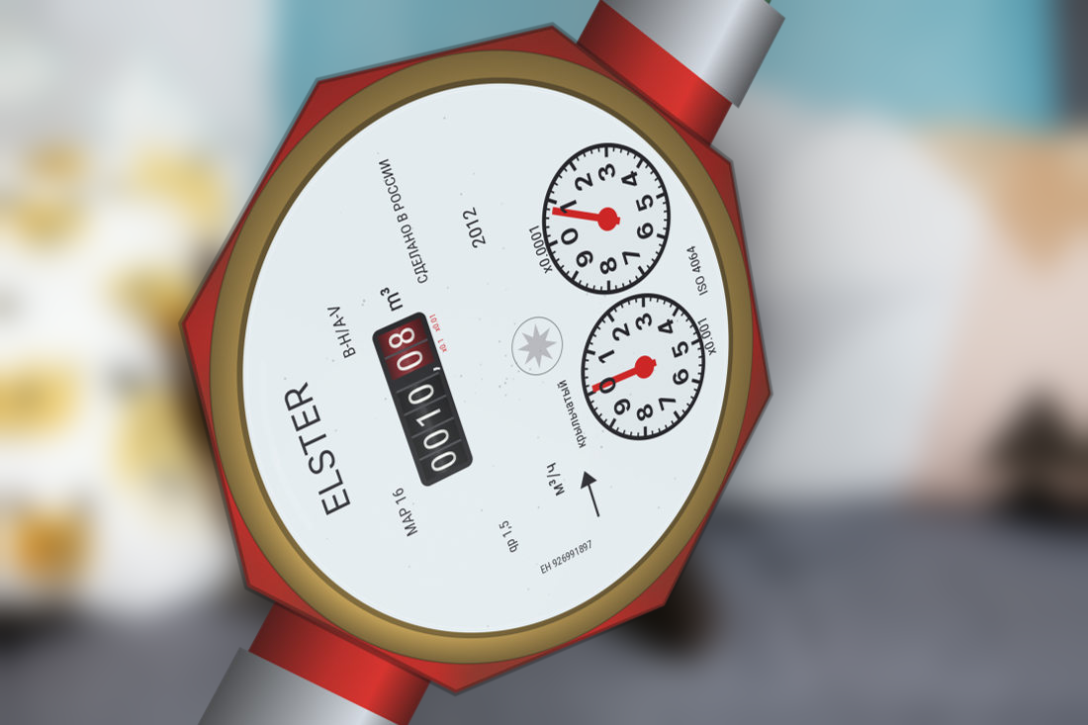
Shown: value=10.0800 unit=m³
